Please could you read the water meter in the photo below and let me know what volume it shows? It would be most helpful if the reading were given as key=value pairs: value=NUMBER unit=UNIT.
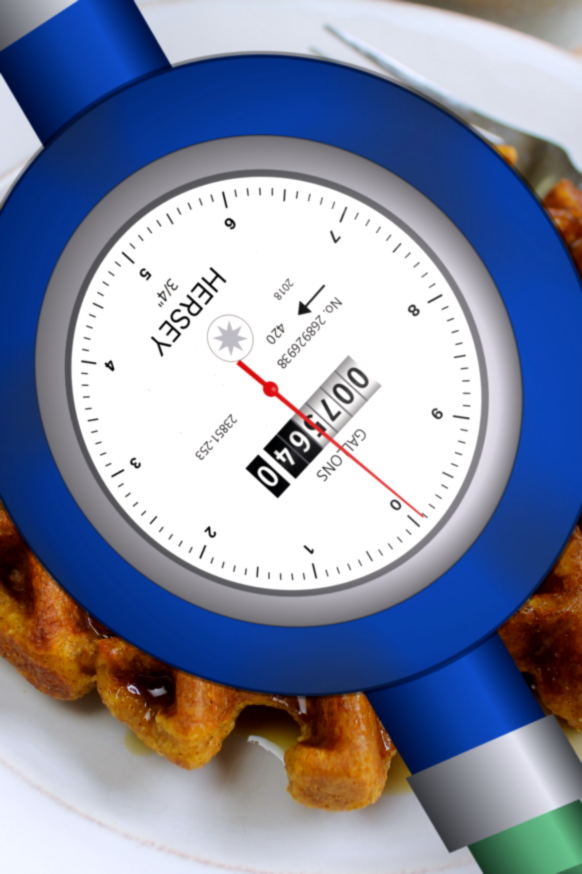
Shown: value=75639.9 unit=gal
